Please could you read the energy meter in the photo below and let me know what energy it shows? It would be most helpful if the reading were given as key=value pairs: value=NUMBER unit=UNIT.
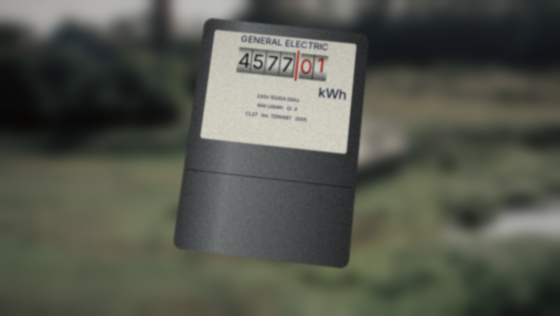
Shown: value=4577.01 unit=kWh
